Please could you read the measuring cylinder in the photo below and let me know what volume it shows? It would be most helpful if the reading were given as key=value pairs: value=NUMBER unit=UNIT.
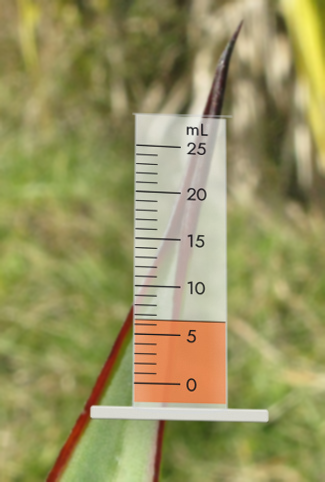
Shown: value=6.5 unit=mL
